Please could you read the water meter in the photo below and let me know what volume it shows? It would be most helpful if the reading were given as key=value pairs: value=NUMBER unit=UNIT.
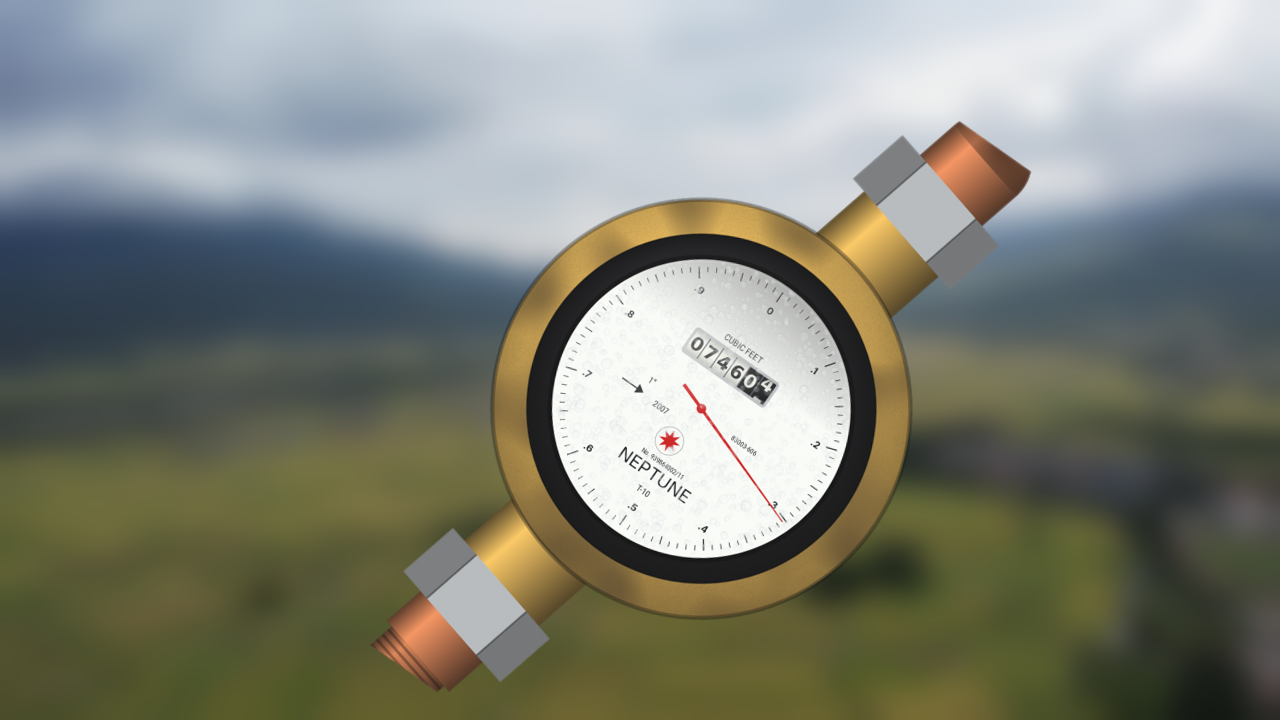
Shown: value=74604.30 unit=ft³
